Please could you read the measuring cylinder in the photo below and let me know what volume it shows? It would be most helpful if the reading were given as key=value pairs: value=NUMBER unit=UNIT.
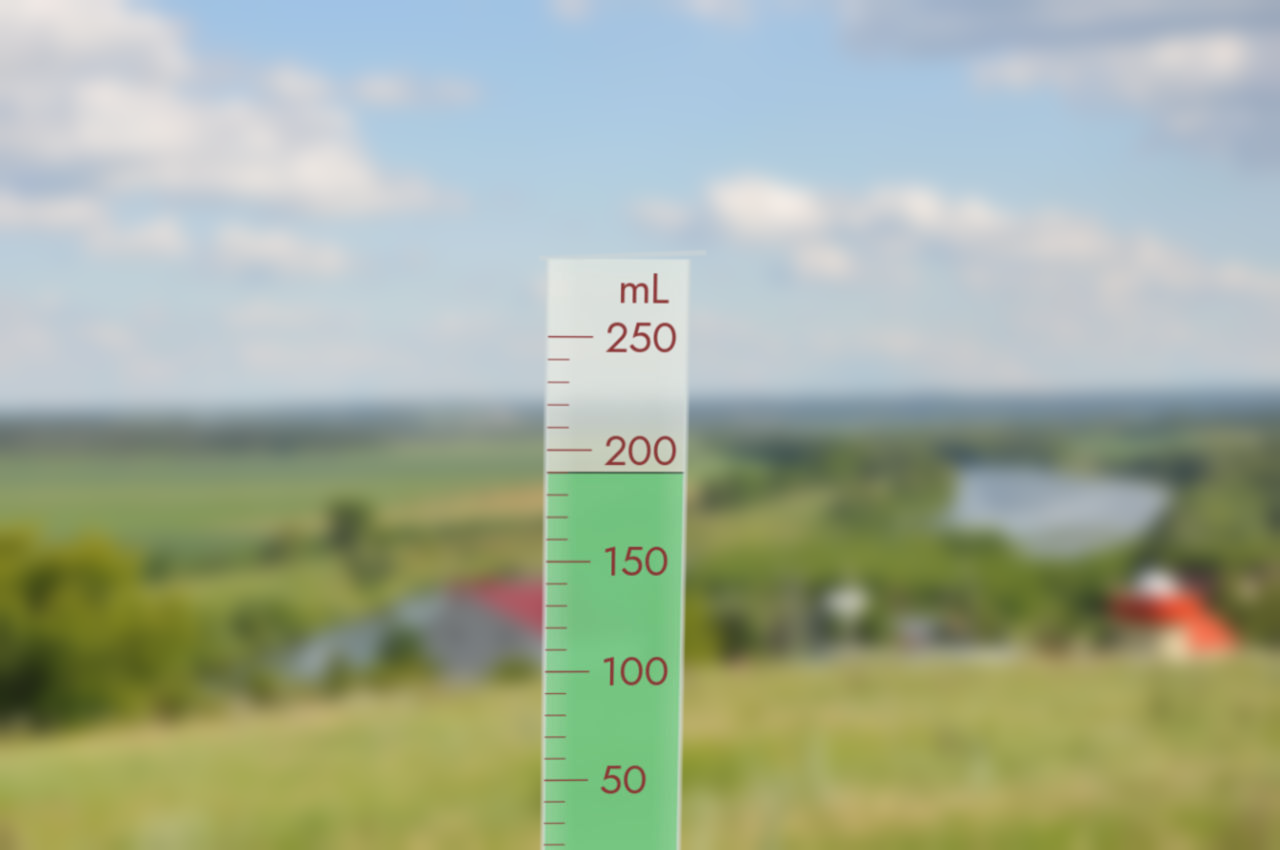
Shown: value=190 unit=mL
